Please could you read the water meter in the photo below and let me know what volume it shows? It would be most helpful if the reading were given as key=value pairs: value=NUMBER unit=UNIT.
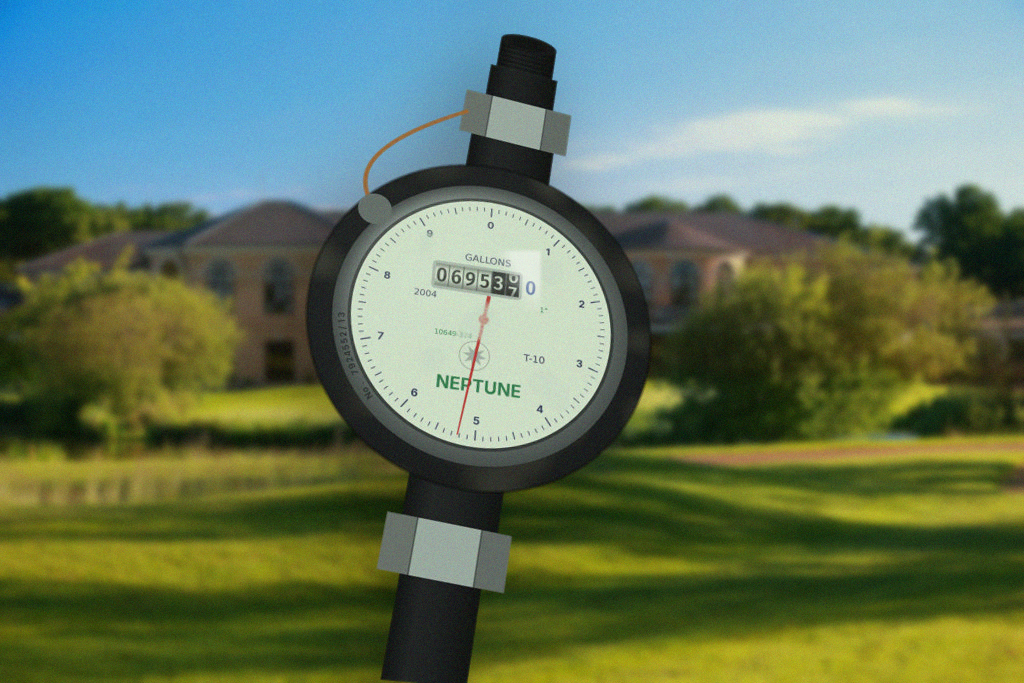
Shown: value=695365.2 unit=gal
